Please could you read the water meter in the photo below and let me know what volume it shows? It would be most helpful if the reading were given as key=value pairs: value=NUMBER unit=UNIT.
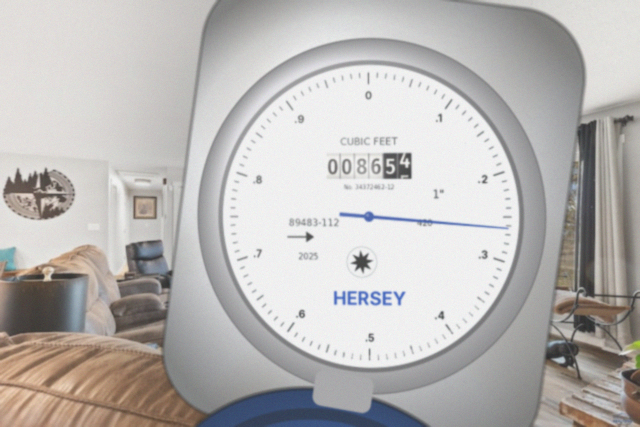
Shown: value=8654.26 unit=ft³
